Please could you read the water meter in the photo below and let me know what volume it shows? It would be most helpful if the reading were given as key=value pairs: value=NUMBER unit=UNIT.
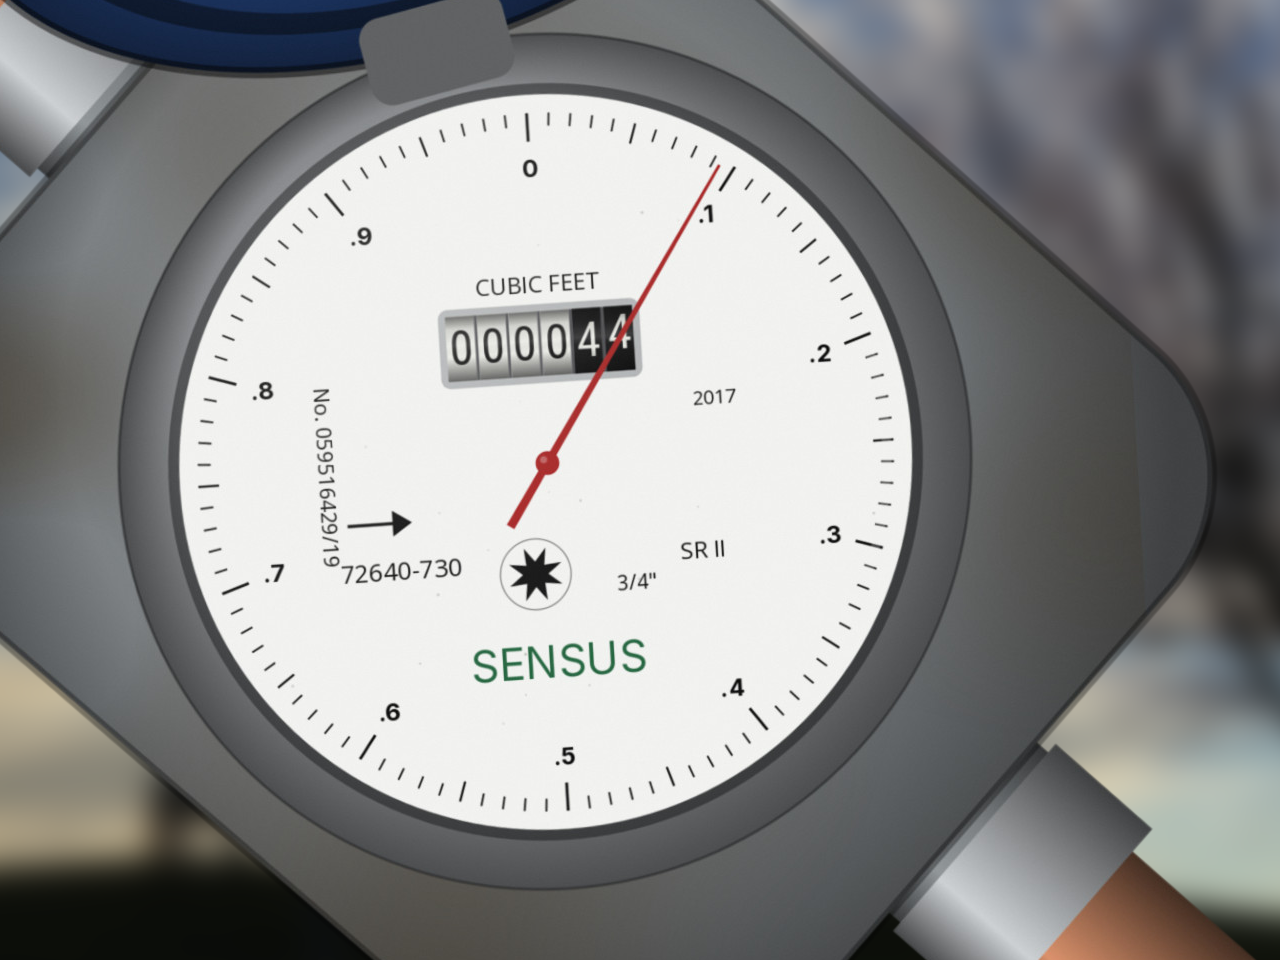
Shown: value=44.09 unit=ft³
